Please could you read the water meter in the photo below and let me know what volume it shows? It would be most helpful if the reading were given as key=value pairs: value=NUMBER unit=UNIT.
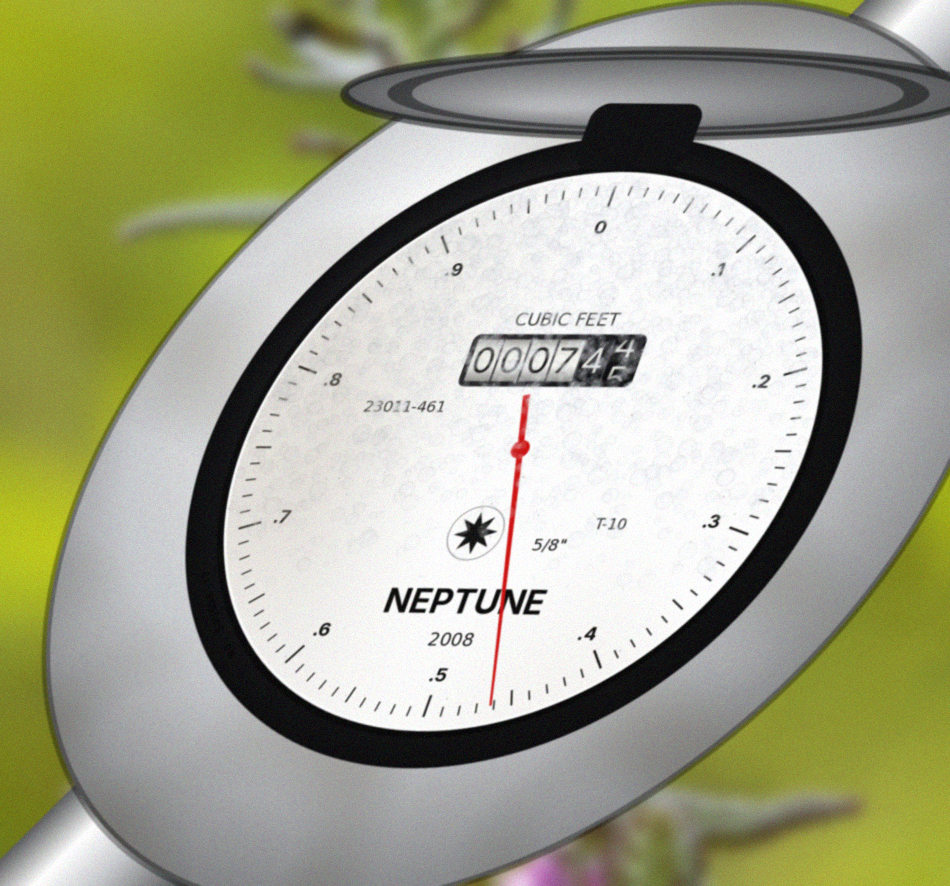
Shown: value=744.46 unit=ft³
